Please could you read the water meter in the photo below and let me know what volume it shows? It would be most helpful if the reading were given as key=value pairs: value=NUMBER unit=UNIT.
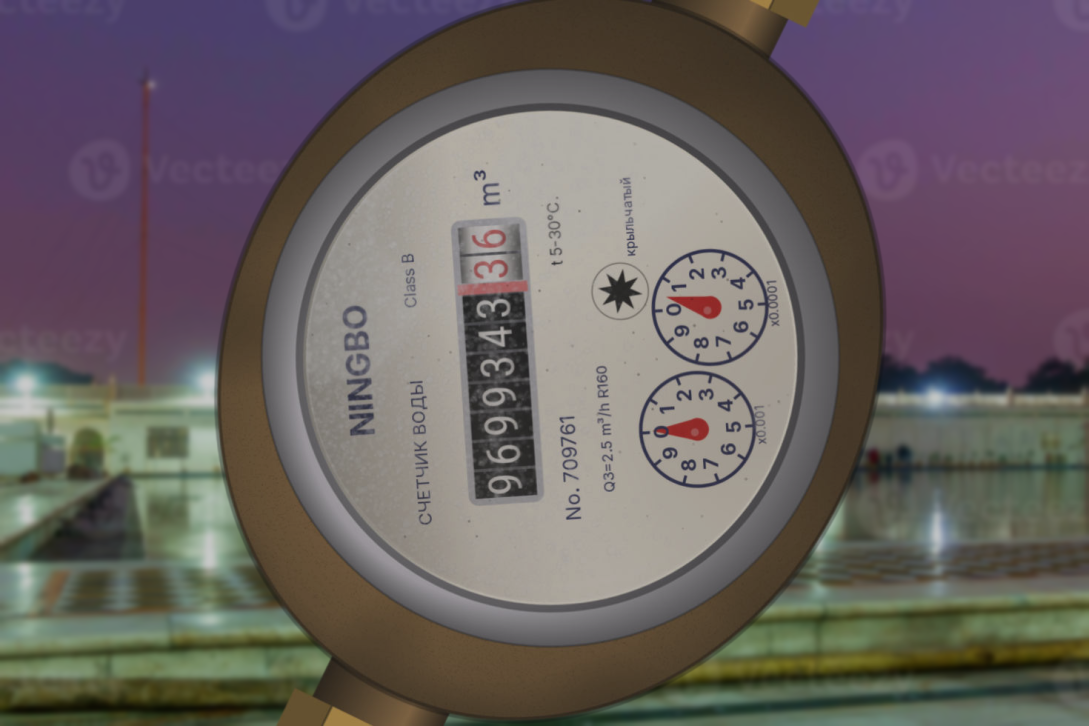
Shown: value=9699343.3600 unit=m³
